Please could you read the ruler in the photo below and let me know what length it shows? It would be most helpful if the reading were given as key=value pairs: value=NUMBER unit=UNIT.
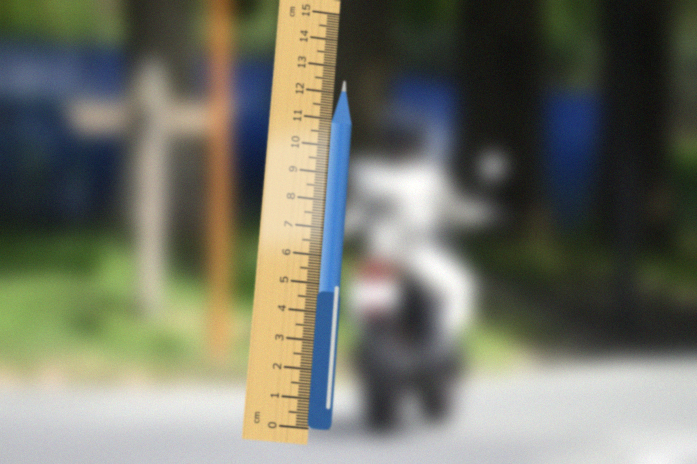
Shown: value=12.5 unit=cm
